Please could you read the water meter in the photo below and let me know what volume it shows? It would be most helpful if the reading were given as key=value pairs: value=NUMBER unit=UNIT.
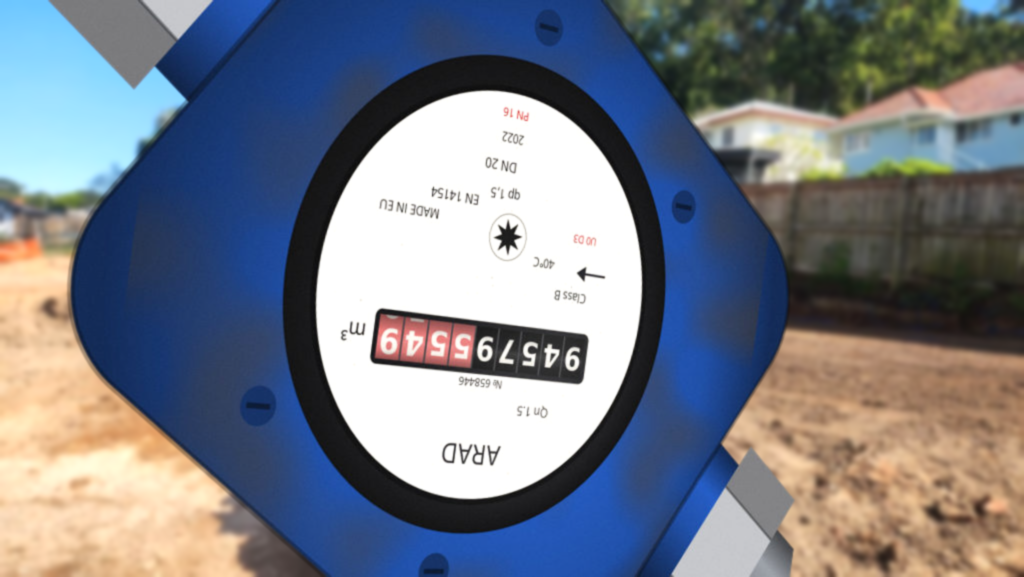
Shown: value=94579.5549 unit=m³
